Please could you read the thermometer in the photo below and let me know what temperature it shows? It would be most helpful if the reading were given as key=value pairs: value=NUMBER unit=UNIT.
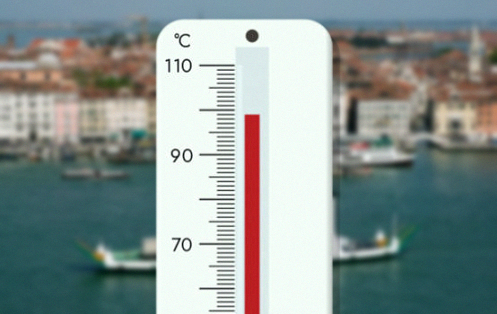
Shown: value=99 unit=°C
